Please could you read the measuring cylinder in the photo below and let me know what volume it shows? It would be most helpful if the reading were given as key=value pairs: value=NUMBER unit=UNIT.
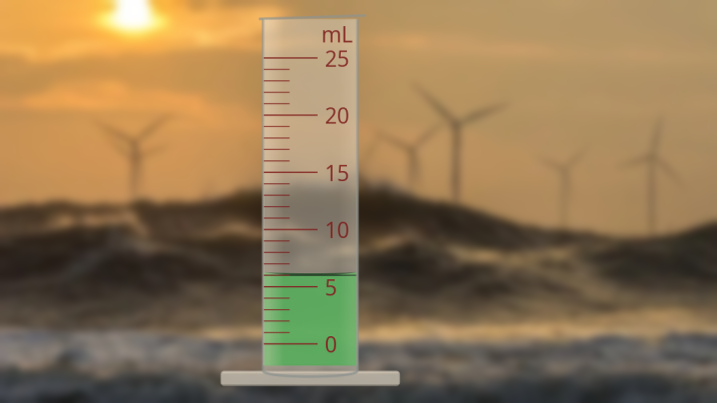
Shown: value=6 unit=mL
